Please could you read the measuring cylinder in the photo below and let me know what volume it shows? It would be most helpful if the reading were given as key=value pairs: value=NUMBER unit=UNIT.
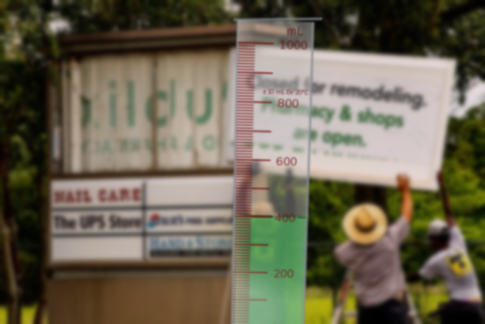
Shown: value=400 unit=mL
